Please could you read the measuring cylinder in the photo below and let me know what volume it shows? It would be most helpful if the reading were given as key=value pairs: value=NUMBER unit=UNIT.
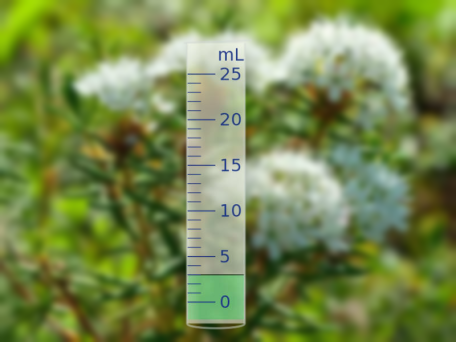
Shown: value=3 unit=mL
